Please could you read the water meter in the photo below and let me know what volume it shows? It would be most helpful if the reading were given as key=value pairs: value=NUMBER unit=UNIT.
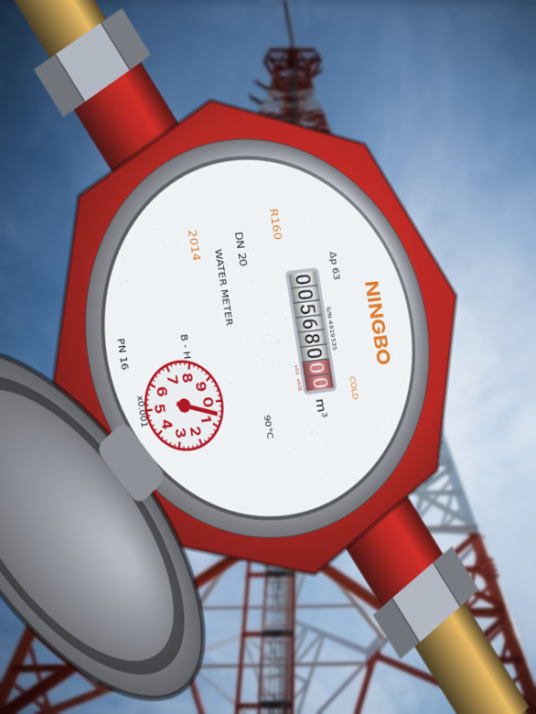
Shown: value=5680.000 unit=m³
